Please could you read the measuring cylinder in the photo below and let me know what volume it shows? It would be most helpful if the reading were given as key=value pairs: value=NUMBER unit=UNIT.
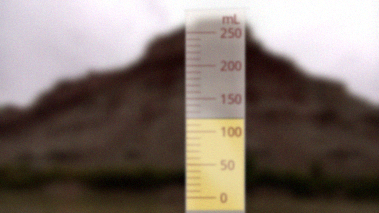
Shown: value=120 unit=mL
